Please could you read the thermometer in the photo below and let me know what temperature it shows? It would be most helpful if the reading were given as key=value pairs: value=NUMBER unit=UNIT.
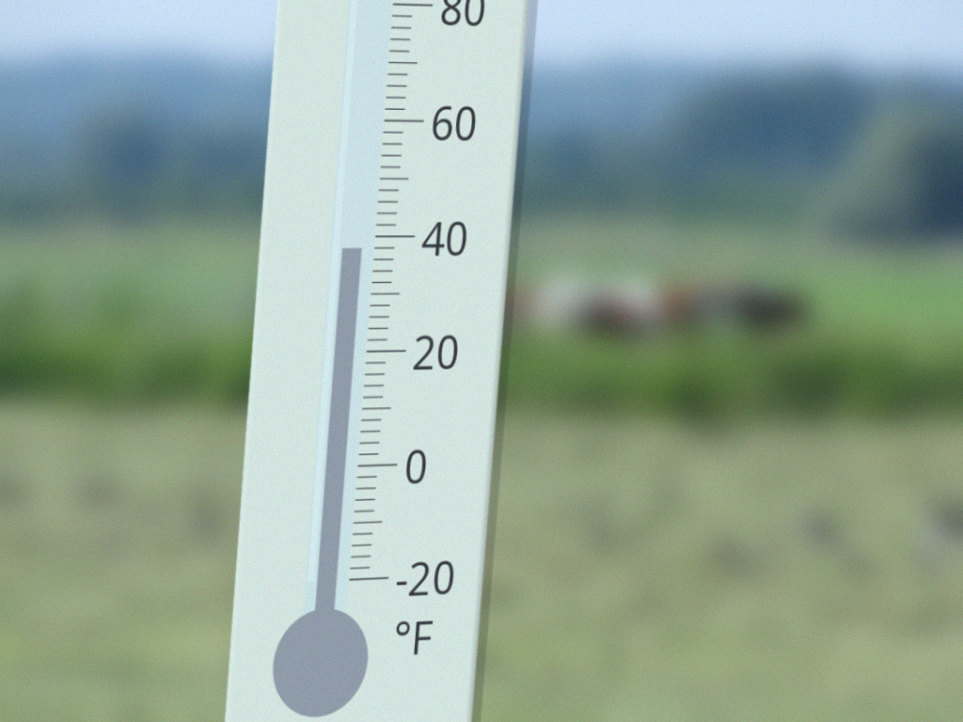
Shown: value=38 unit=°F
